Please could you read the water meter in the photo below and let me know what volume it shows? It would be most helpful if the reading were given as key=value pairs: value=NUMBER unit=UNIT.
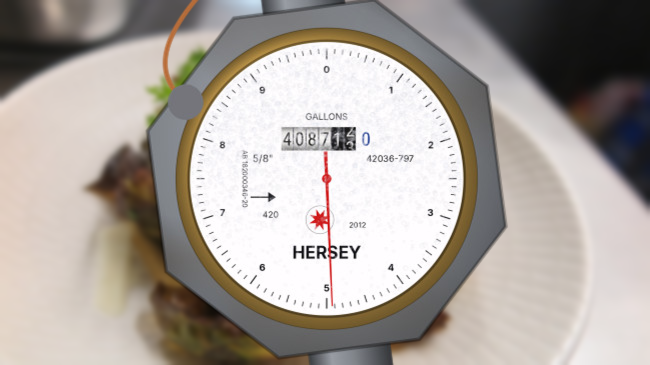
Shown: value=4087124.9 unit=gal
